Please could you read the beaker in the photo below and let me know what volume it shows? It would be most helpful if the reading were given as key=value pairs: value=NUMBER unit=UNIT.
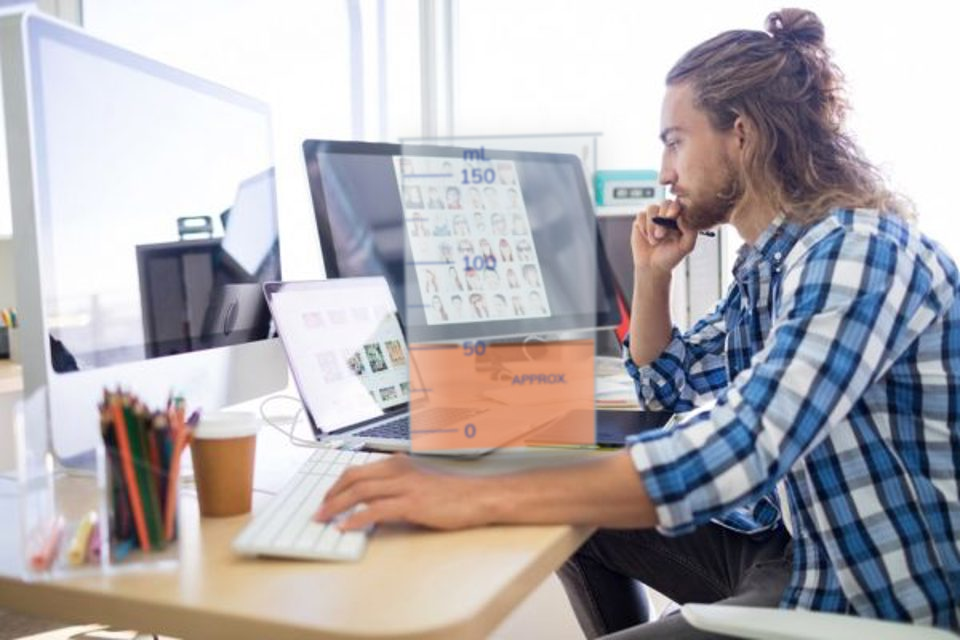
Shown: value=50 unit=mL
